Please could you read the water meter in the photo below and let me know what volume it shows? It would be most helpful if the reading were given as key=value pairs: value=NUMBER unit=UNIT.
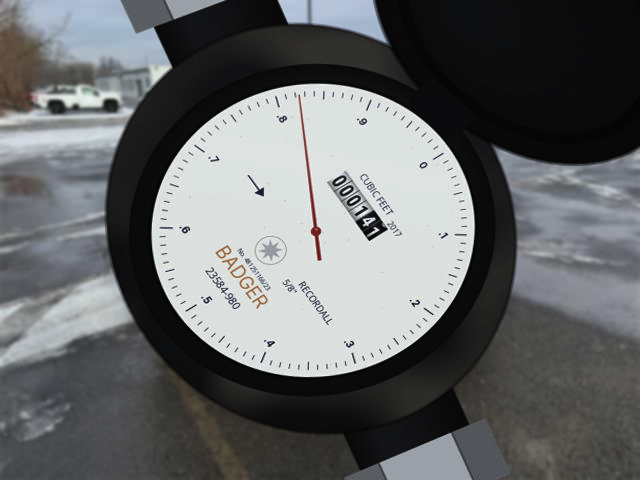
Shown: value=140.82 unit=ft³
